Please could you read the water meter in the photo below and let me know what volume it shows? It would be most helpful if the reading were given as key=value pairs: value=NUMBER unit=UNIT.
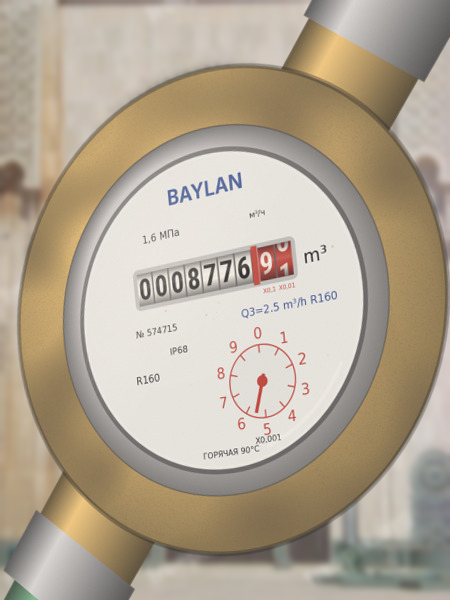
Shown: value=8776.905 unit=m³
